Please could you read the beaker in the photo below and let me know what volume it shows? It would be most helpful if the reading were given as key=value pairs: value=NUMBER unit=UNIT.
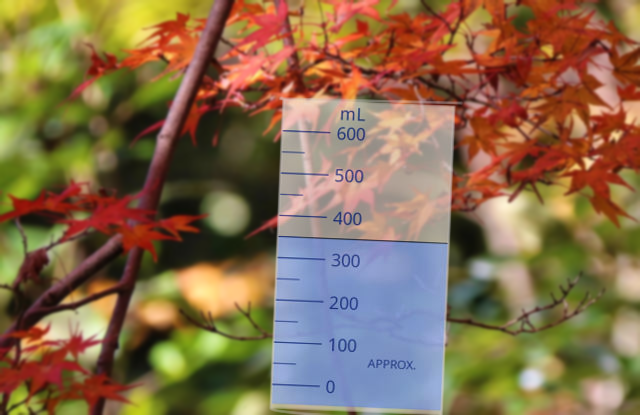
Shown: value=350 unit=mL
